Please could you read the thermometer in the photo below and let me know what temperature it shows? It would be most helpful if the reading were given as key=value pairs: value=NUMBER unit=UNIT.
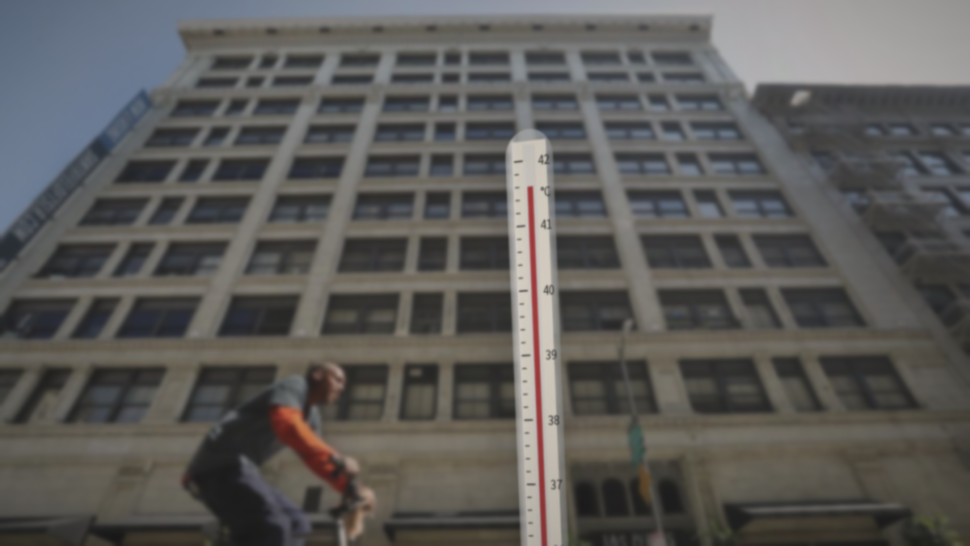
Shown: value=41.6 unit=°C
